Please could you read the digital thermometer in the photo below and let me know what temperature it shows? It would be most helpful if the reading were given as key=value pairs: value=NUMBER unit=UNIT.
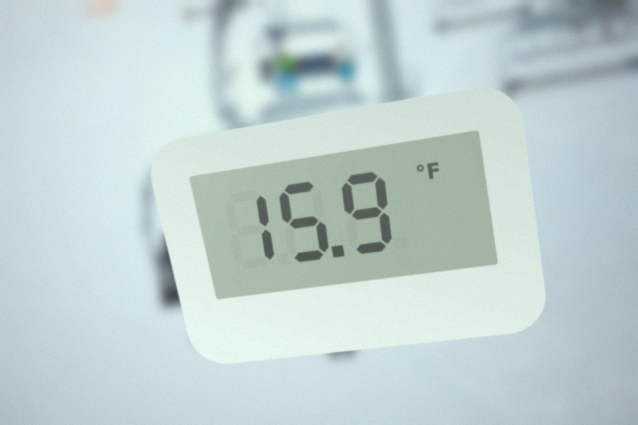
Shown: value=15.9 unit=°F
